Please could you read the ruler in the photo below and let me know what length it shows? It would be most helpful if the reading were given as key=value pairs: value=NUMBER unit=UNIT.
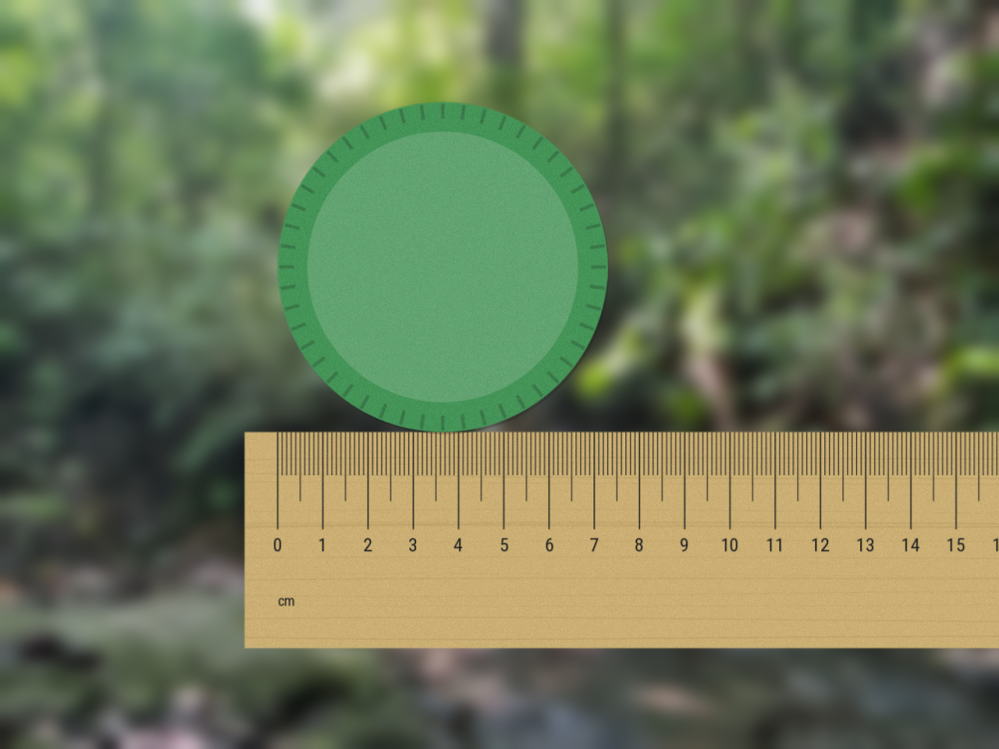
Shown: value=7.3 unit=cm
